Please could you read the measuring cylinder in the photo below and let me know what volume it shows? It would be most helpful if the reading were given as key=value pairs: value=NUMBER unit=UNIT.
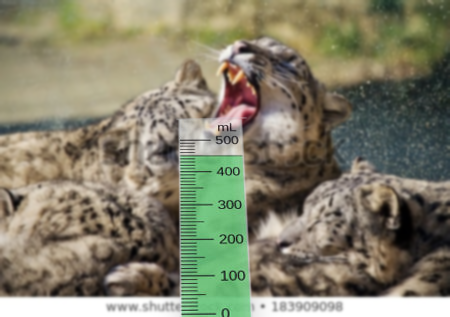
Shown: value=450 unit=mL
